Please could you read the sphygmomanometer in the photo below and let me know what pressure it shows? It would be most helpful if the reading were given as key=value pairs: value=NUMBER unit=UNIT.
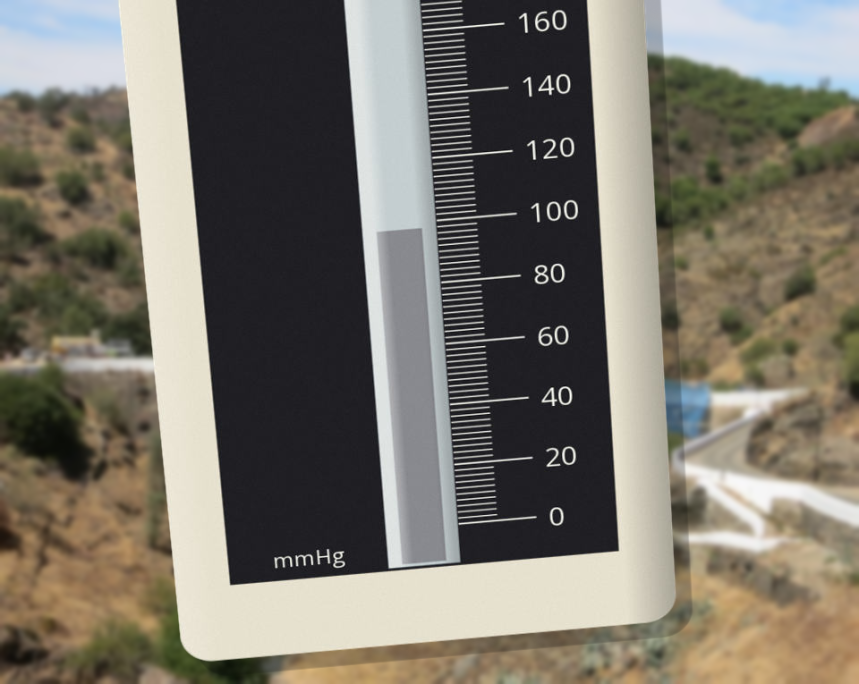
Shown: value=98 unit=mmHg
